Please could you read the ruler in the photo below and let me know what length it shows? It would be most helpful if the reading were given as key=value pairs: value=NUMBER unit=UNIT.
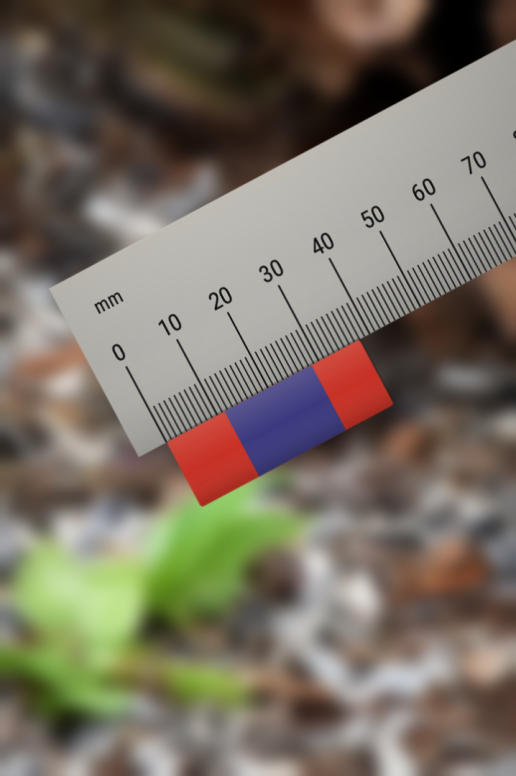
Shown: value=38 unit=mm
